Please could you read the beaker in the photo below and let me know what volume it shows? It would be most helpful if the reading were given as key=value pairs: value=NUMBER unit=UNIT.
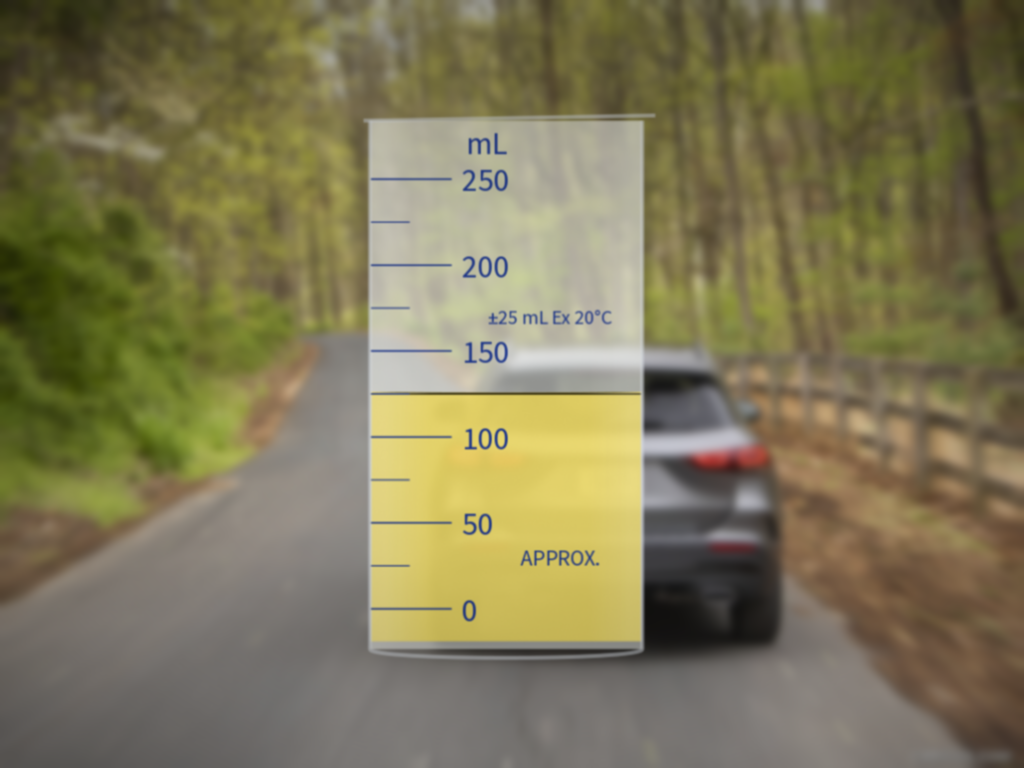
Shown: value=125 unit=mL
